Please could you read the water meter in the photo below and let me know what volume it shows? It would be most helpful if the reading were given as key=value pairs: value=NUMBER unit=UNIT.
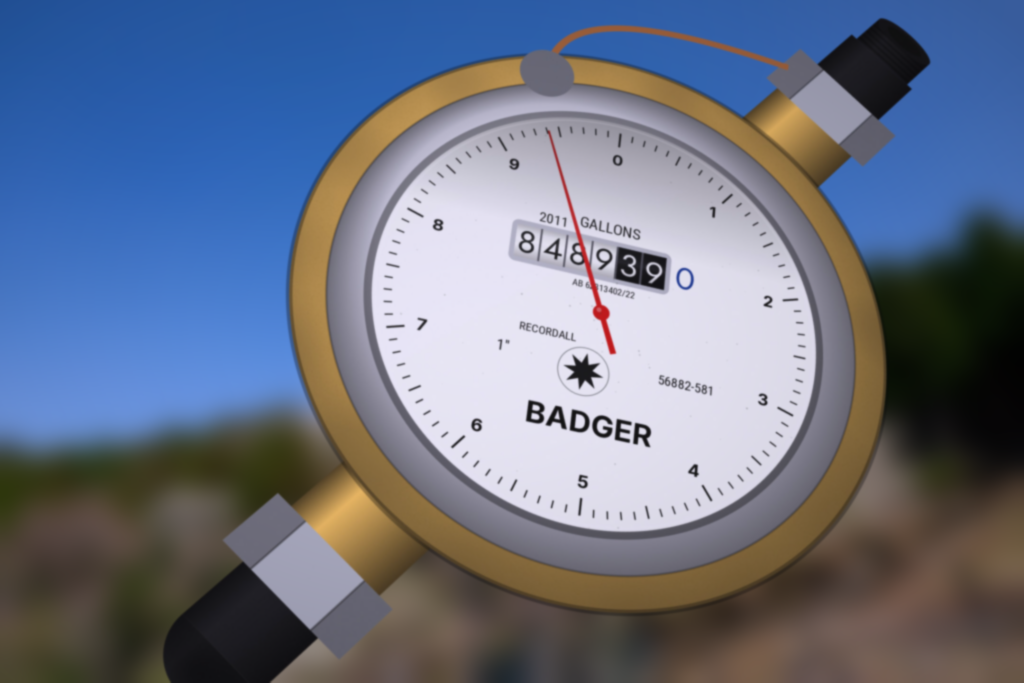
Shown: value=8489389.4 unit=gal
